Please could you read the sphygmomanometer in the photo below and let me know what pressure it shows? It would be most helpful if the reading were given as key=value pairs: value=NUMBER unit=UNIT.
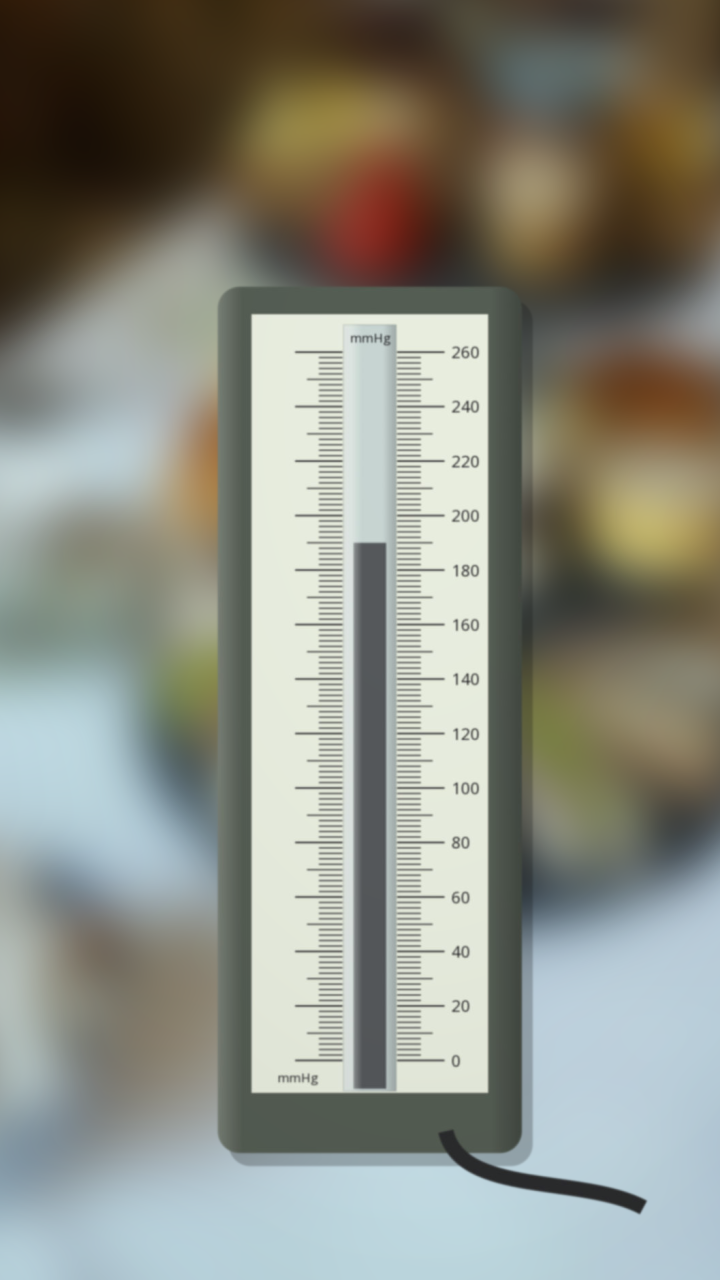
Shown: value=190 unit=mmHg
